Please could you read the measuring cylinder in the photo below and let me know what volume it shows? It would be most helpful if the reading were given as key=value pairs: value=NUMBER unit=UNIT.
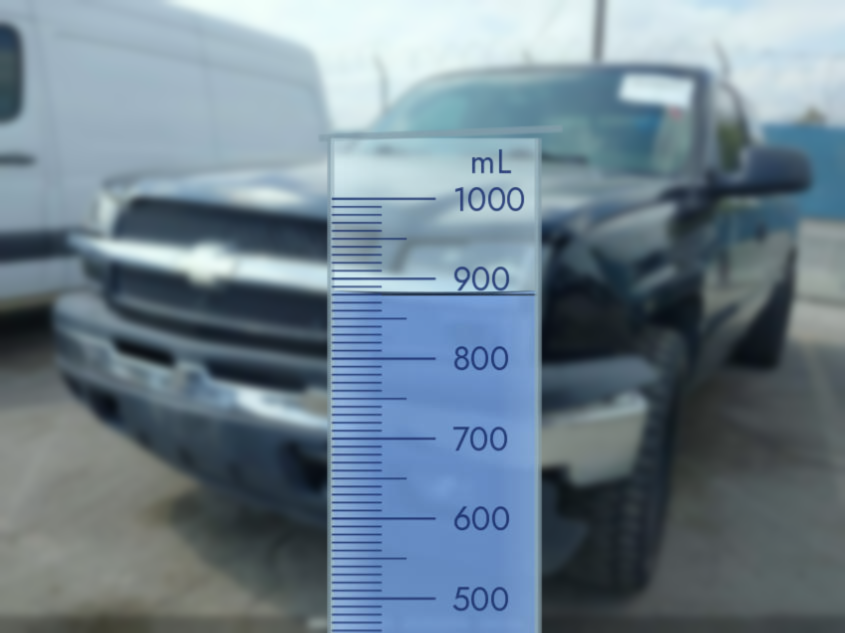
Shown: value=880 unit=mL
